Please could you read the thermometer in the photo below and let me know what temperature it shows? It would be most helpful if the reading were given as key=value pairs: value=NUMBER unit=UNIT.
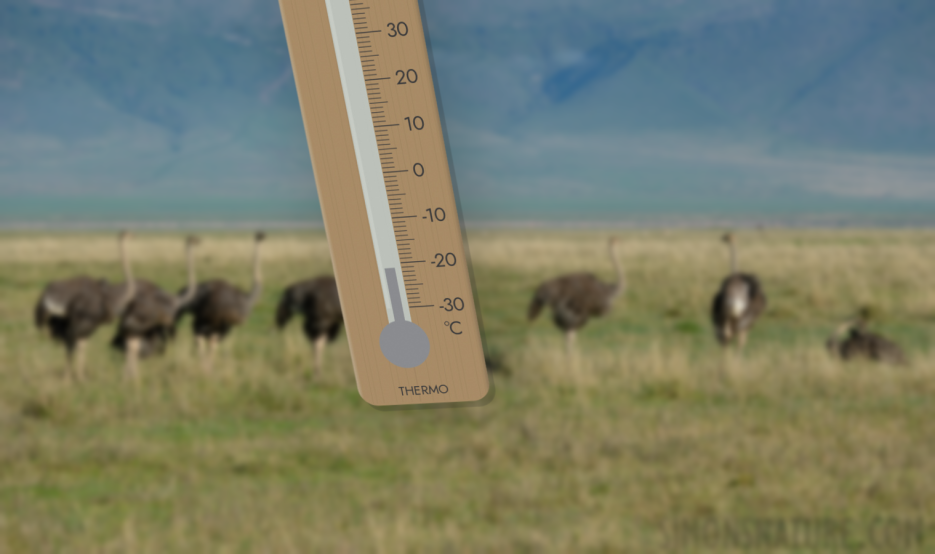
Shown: value=-21 unit=°C
